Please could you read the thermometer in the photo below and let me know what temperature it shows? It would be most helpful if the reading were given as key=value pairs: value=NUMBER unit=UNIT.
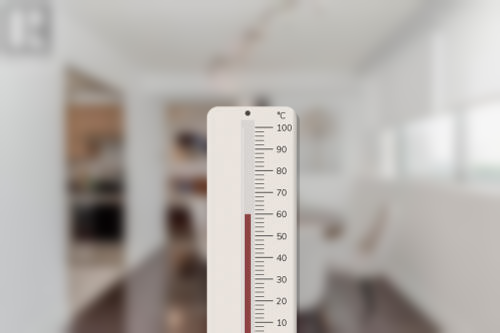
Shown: value=60 unit=°C
